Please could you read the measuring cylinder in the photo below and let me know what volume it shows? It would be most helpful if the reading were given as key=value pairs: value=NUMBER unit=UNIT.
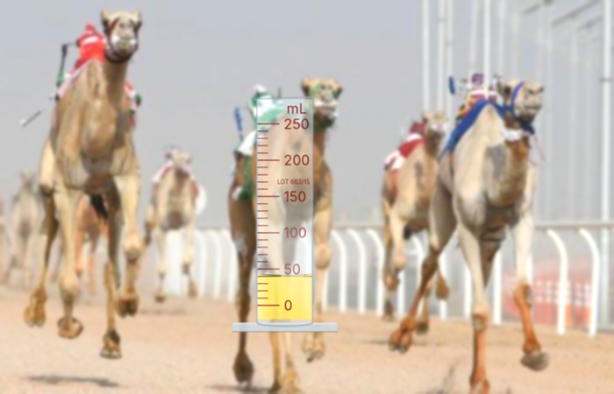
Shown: value=40 unit=mL
